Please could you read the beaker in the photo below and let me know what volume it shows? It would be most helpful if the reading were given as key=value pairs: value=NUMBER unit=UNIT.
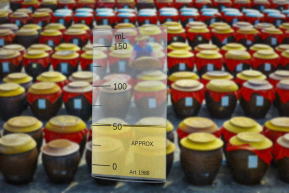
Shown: value=50 unit=mL
